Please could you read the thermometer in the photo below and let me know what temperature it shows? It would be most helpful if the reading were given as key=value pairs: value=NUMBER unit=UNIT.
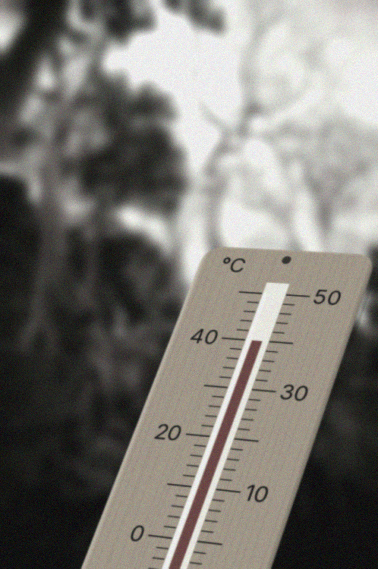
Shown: value=40 unit=°C
